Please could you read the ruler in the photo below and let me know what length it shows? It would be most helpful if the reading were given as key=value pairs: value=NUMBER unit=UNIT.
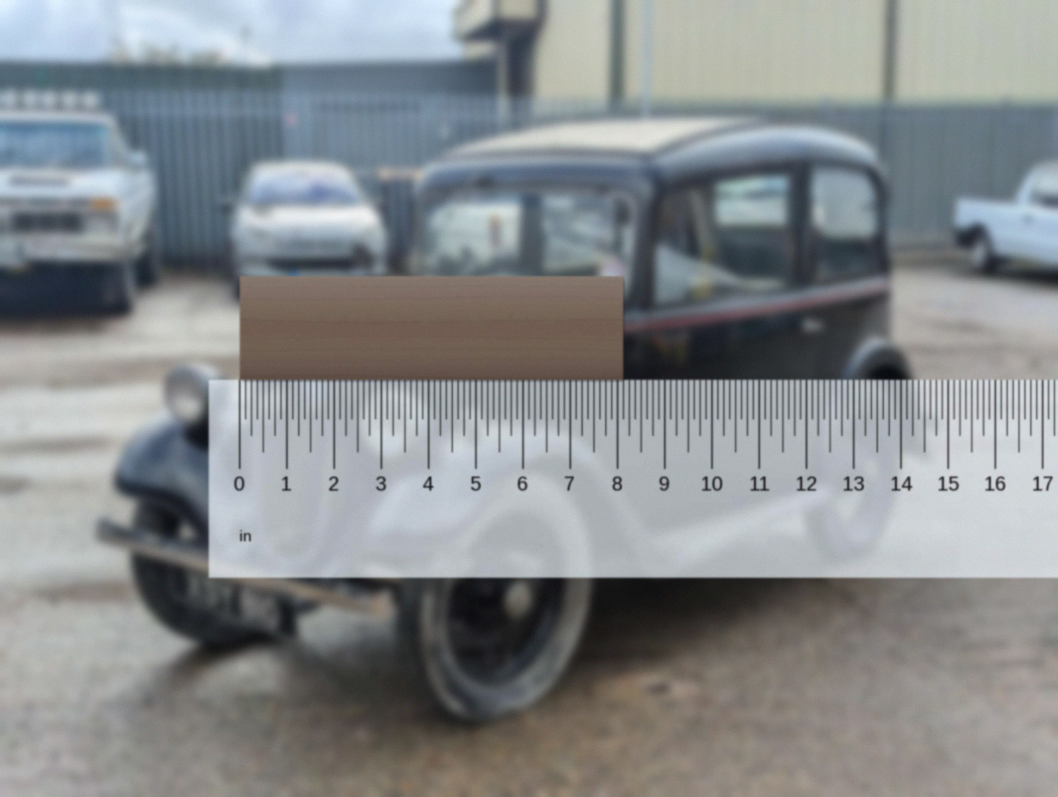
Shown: value=8.125 unit=in
